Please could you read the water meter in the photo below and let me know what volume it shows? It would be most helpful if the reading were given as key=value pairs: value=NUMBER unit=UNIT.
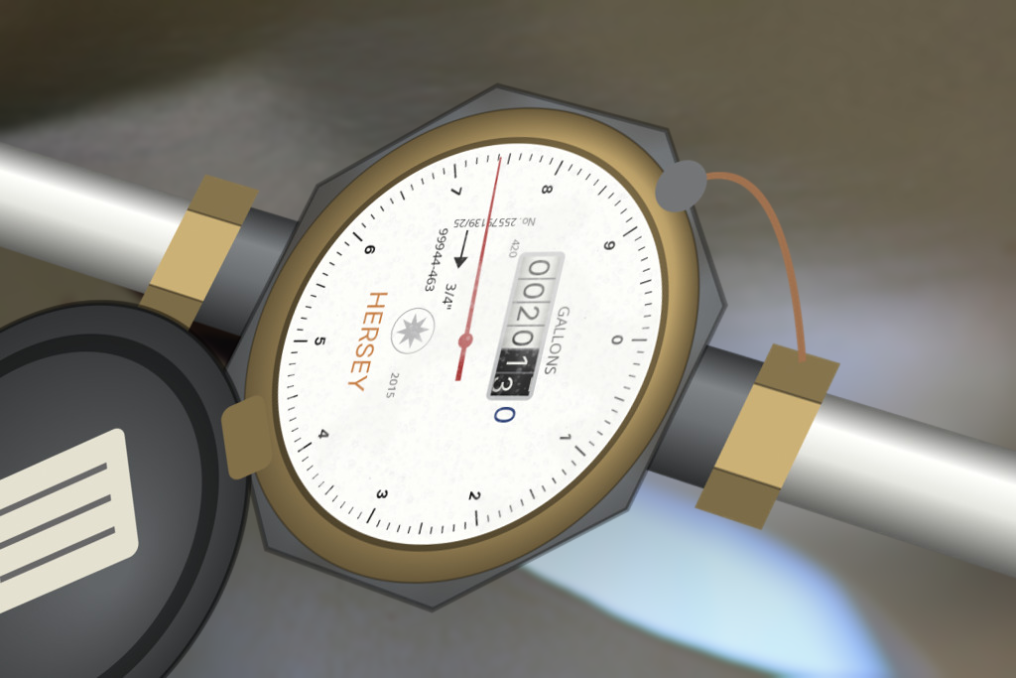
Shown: value=20127.4 unit=gal
